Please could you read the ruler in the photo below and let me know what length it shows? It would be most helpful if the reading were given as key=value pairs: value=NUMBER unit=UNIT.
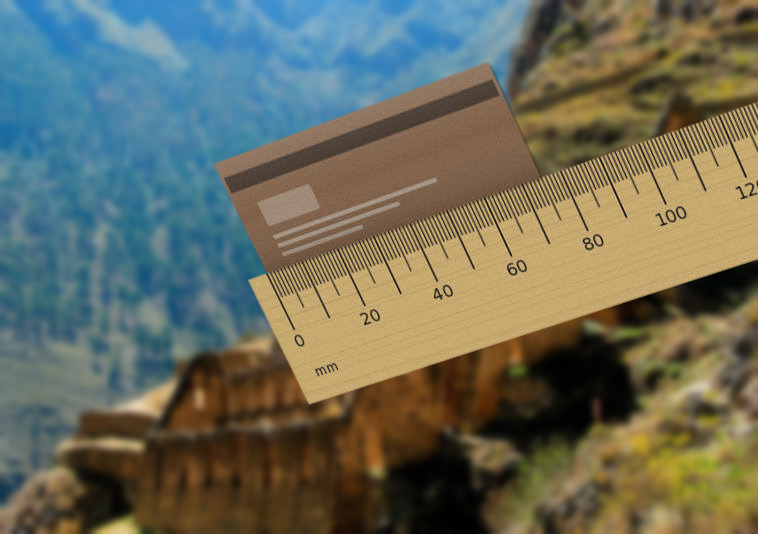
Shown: value=75 unit=mm
